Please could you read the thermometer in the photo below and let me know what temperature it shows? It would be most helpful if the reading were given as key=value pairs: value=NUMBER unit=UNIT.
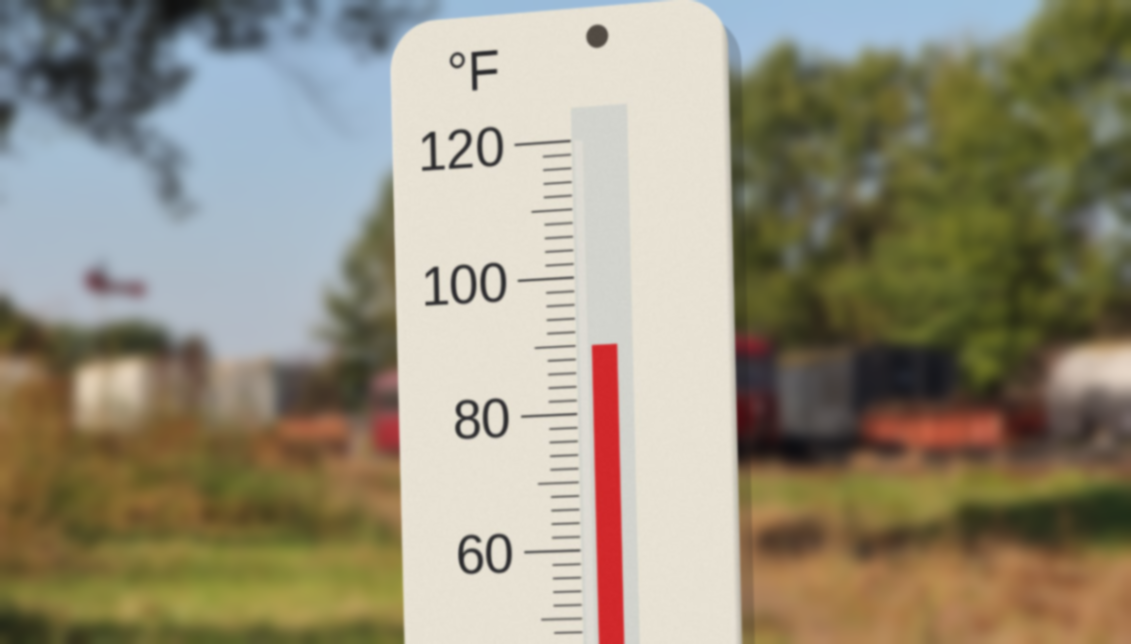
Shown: value=90 unit=°F
